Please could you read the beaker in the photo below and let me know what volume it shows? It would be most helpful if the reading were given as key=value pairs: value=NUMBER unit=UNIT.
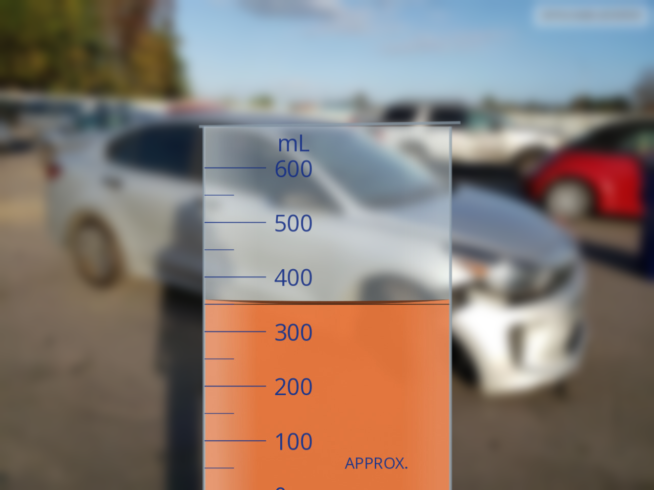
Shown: value=350 unit=mL
